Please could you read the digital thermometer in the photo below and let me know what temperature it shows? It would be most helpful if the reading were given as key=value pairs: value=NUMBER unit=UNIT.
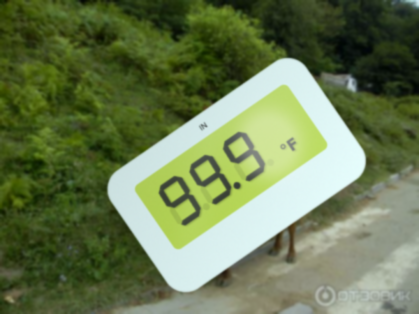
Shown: value=99.9 unit=°F
